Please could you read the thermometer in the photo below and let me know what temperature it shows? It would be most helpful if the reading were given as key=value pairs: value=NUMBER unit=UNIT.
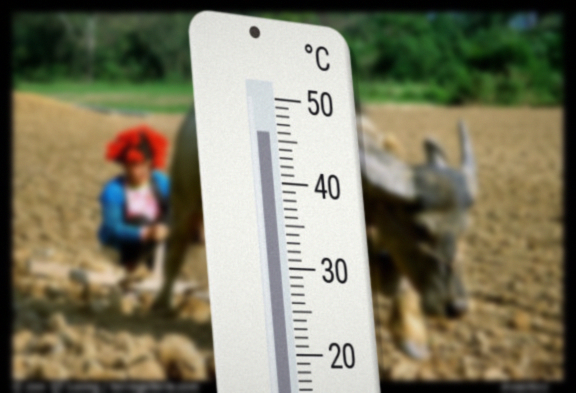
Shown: value=46 unit=°C
